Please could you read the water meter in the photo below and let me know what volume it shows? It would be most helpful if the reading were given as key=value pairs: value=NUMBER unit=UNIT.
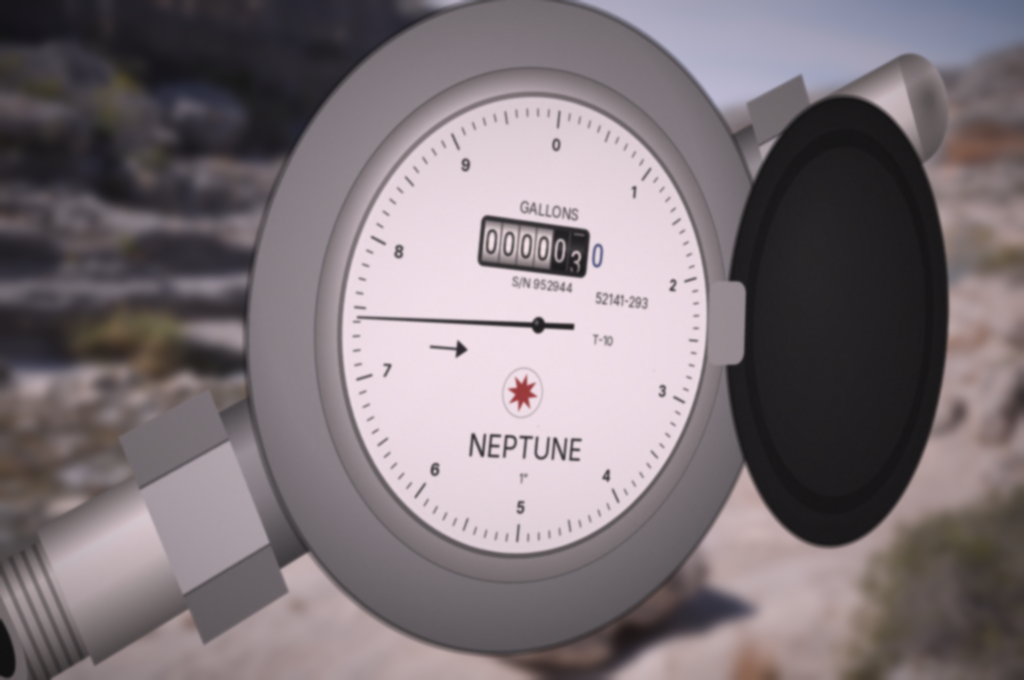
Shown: value=27.4 unit=gal
